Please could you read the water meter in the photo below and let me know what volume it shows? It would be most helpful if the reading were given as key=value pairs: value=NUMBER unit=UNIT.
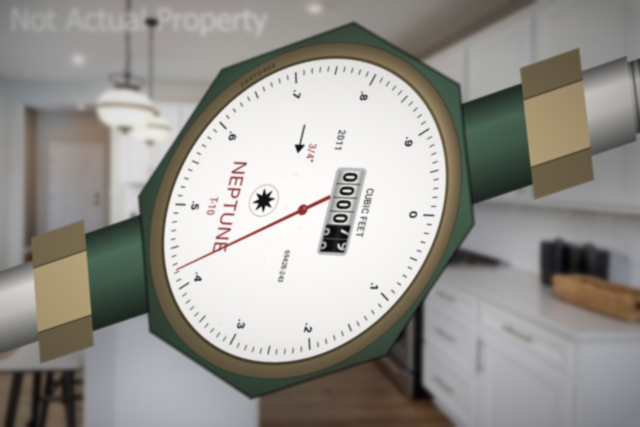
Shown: value=79.42 unit=ft³
